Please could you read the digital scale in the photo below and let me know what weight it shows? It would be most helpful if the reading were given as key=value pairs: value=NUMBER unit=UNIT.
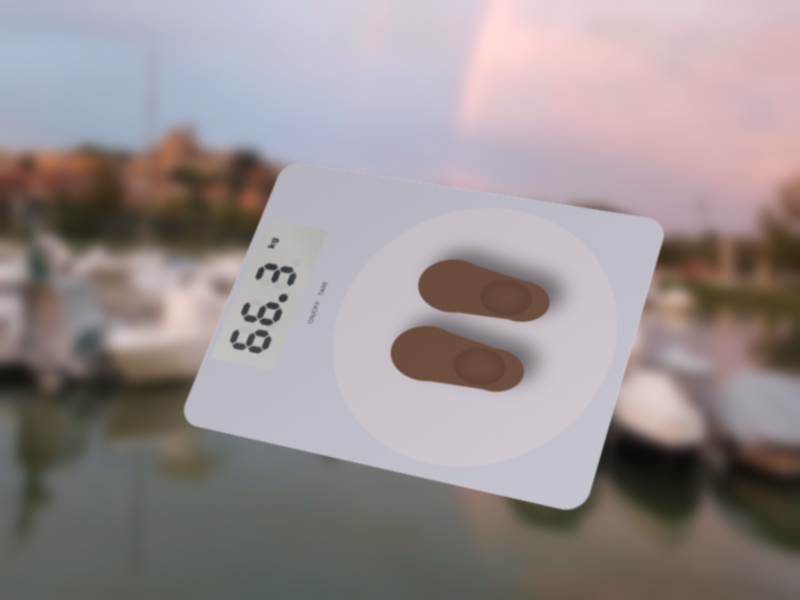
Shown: value=66.3 unit=kg
